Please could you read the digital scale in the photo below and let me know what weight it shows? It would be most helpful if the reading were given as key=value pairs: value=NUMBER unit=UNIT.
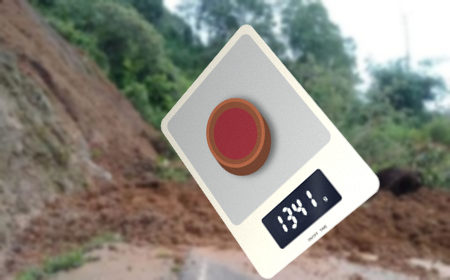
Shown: value=1341 unit=g
